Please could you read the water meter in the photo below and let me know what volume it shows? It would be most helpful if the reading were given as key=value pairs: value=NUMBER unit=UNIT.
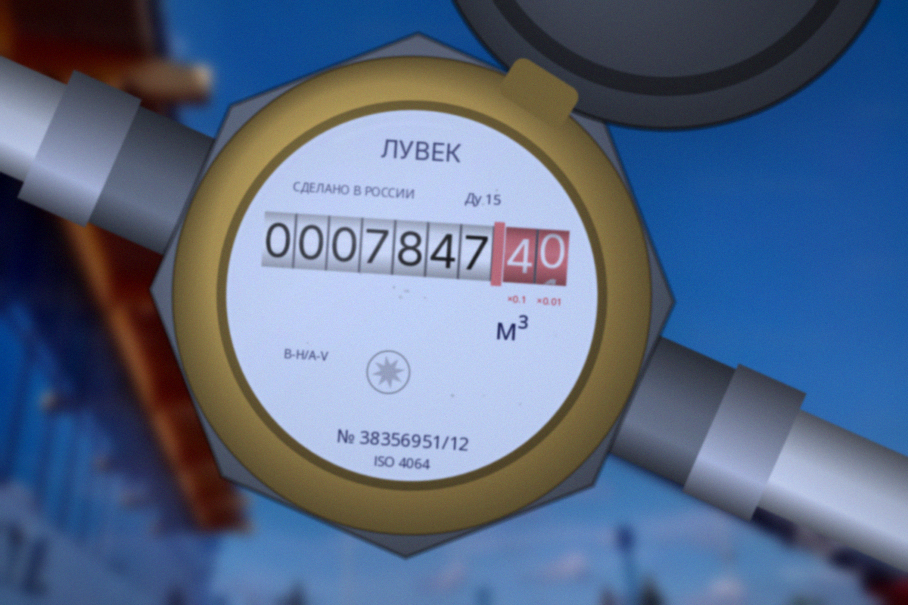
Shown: value=7847.40 unit=m³
